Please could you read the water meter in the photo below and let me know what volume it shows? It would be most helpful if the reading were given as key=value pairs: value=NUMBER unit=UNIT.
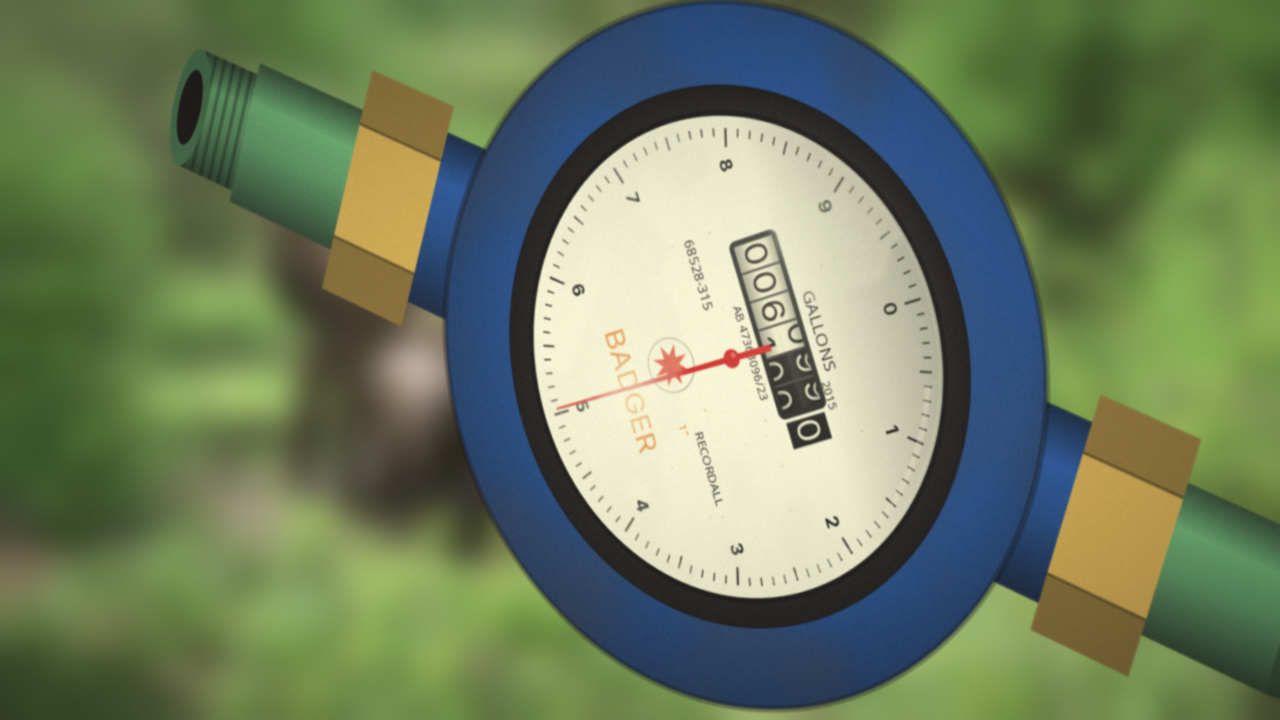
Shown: value=60995.0 unit=gal
